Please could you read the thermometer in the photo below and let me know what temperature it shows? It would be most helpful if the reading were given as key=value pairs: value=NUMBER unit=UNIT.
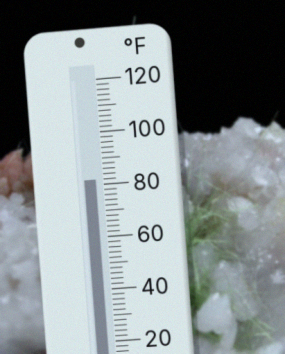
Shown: value=82 unit=°F
